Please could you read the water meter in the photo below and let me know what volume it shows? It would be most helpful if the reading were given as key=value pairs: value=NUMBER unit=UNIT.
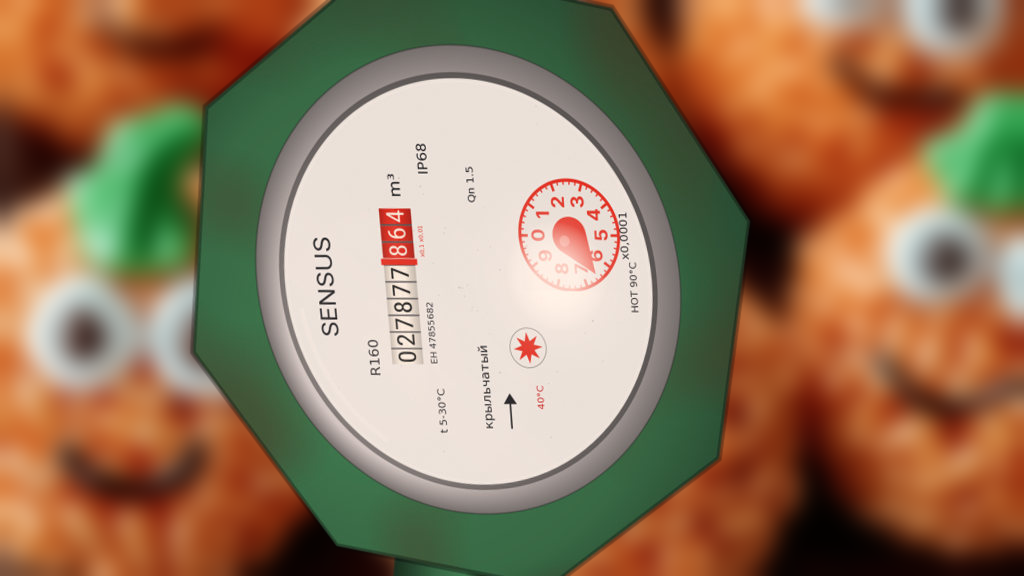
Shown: value=27877.8646 unit=m³
